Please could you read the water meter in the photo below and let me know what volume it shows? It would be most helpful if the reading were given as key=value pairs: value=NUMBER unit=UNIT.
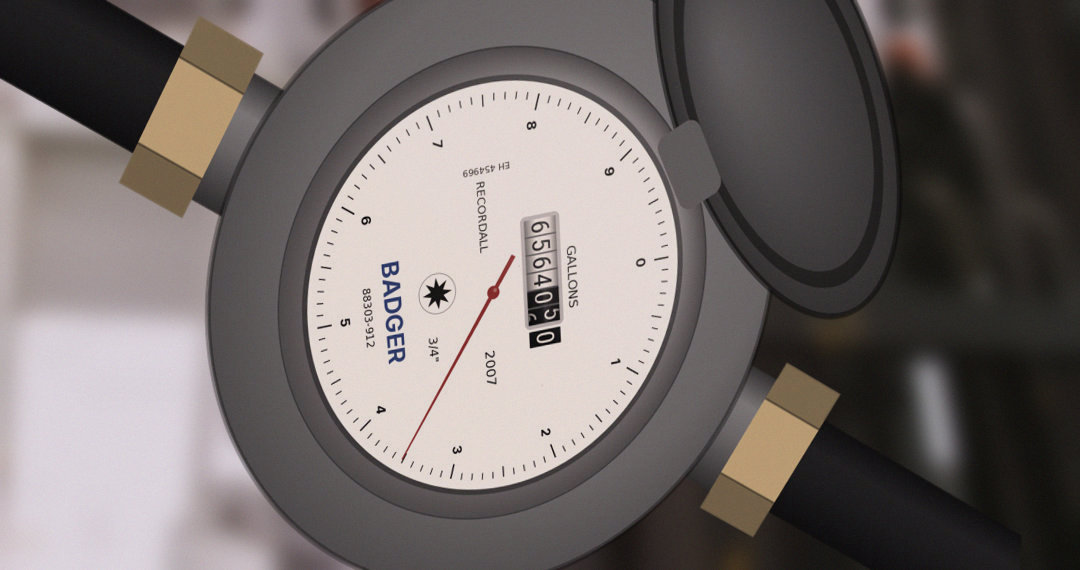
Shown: value=6564053.5 unit=gal
